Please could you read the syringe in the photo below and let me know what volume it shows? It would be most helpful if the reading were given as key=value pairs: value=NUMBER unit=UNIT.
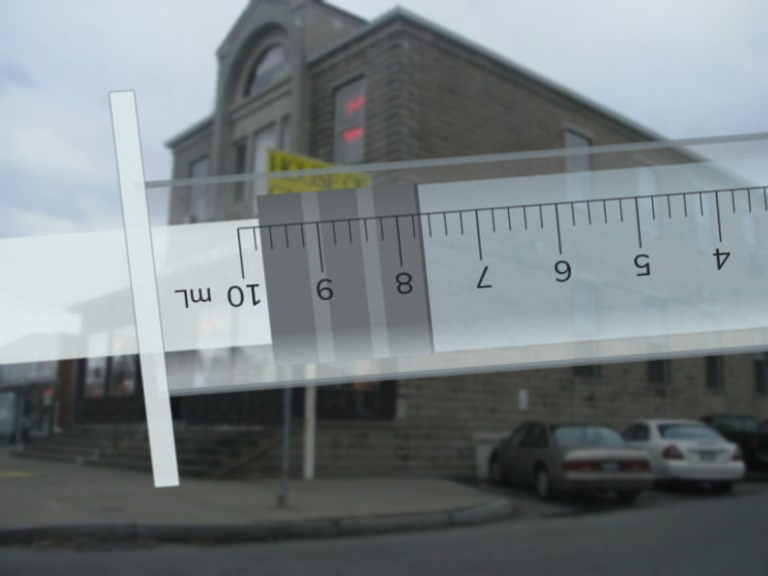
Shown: value=7.7 unit=mL
